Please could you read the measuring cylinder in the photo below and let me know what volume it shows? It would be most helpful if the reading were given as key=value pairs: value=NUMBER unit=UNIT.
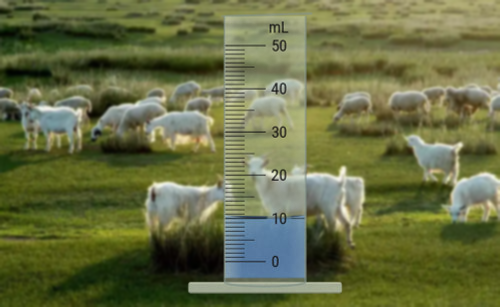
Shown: value=10 unit=mL
